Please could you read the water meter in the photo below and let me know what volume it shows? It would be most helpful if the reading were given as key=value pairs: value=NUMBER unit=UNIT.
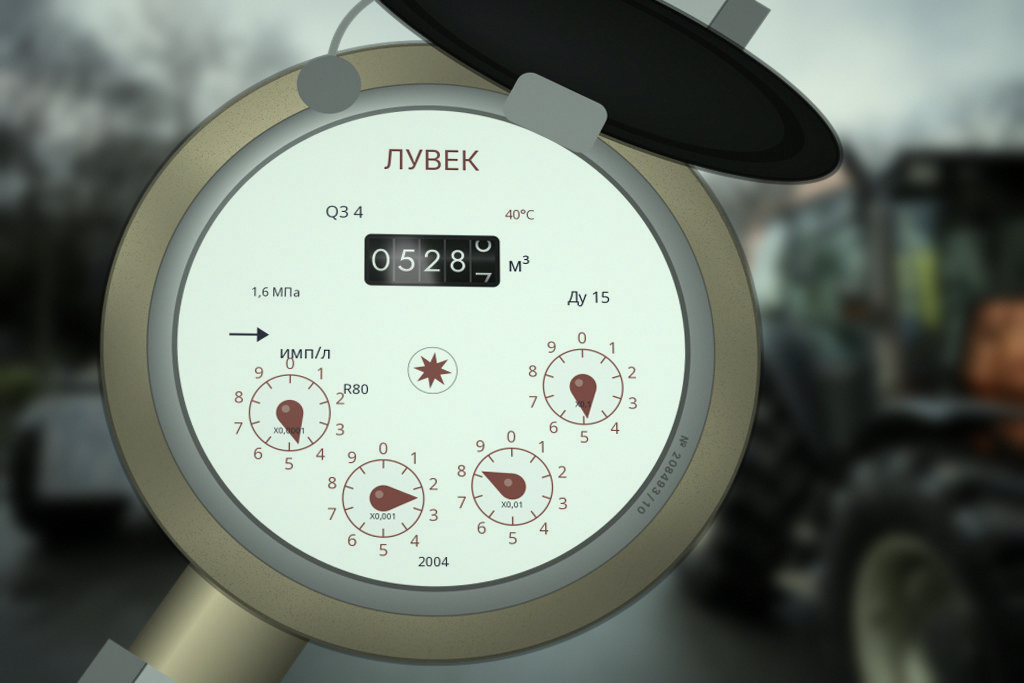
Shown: value=5286.4824 unit=m³
